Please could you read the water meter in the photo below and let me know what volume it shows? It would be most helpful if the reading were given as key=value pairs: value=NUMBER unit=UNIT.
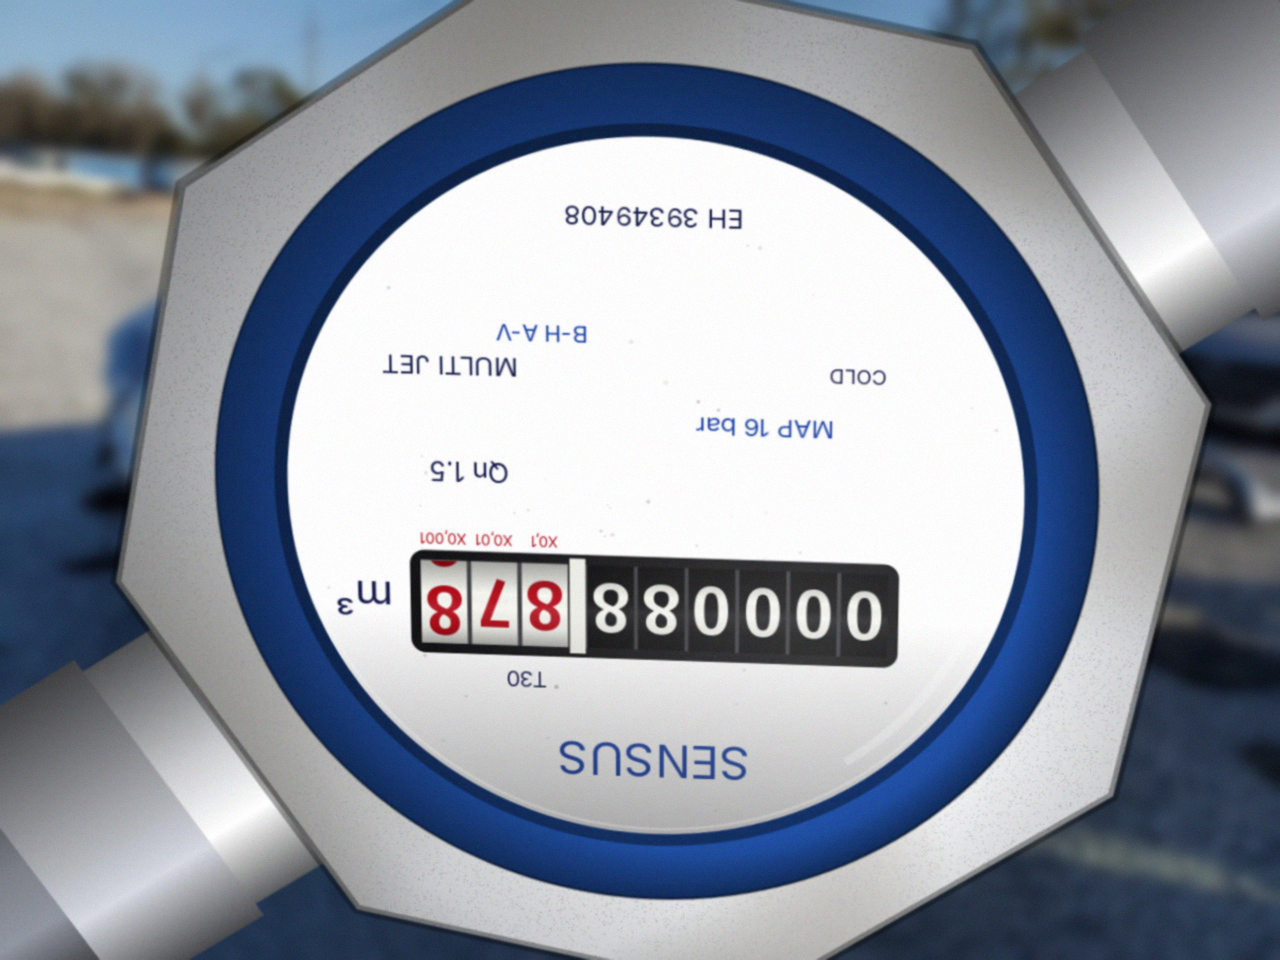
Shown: value=88.878 unit=m³
